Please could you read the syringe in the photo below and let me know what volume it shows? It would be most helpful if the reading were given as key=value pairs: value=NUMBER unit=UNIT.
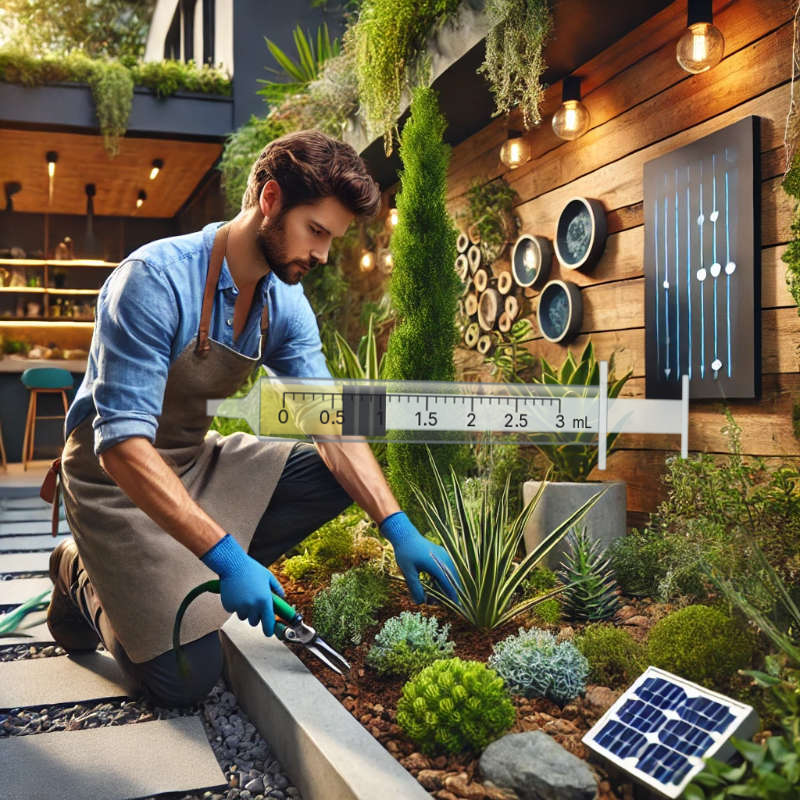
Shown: value=0.6 unit=mL
